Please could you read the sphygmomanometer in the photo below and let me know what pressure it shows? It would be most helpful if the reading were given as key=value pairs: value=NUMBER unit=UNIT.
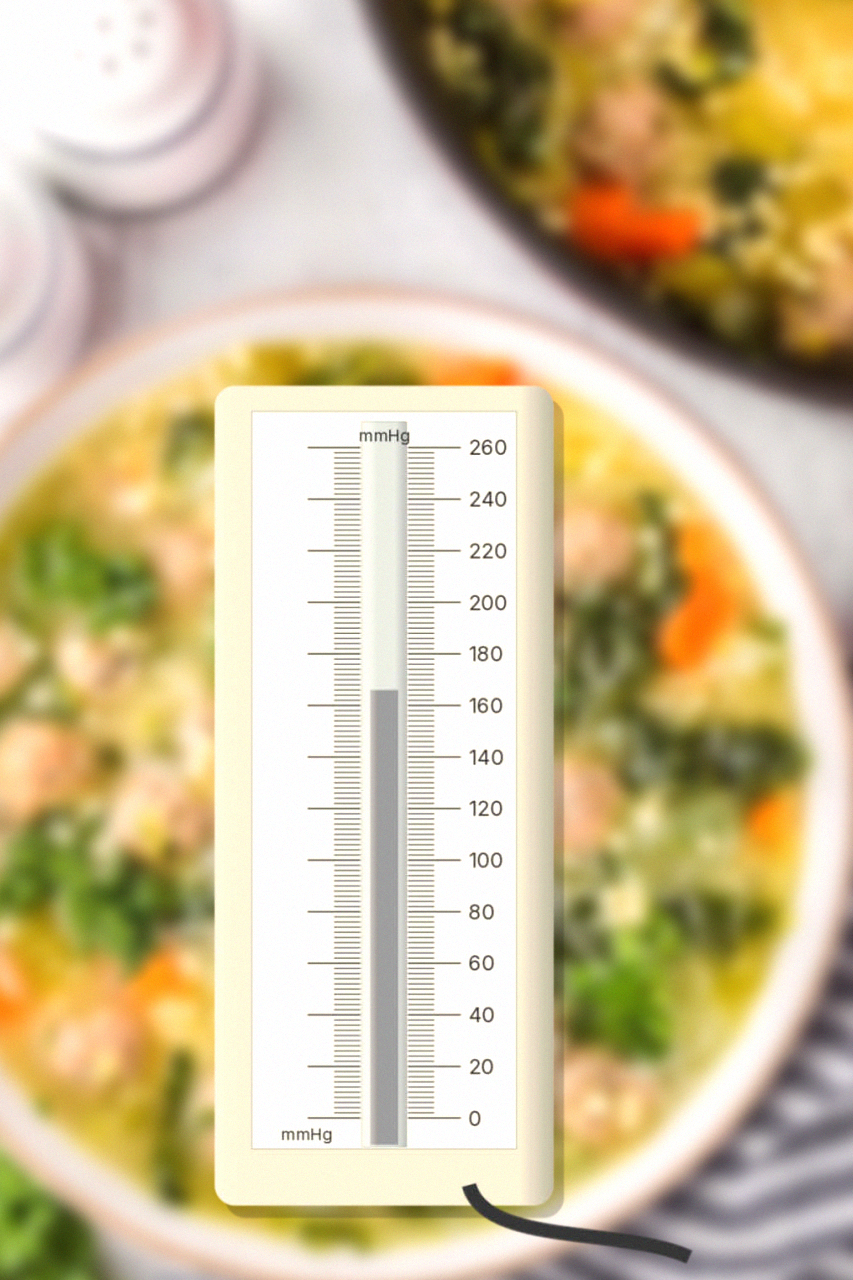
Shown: value=166 unit=mmHg
